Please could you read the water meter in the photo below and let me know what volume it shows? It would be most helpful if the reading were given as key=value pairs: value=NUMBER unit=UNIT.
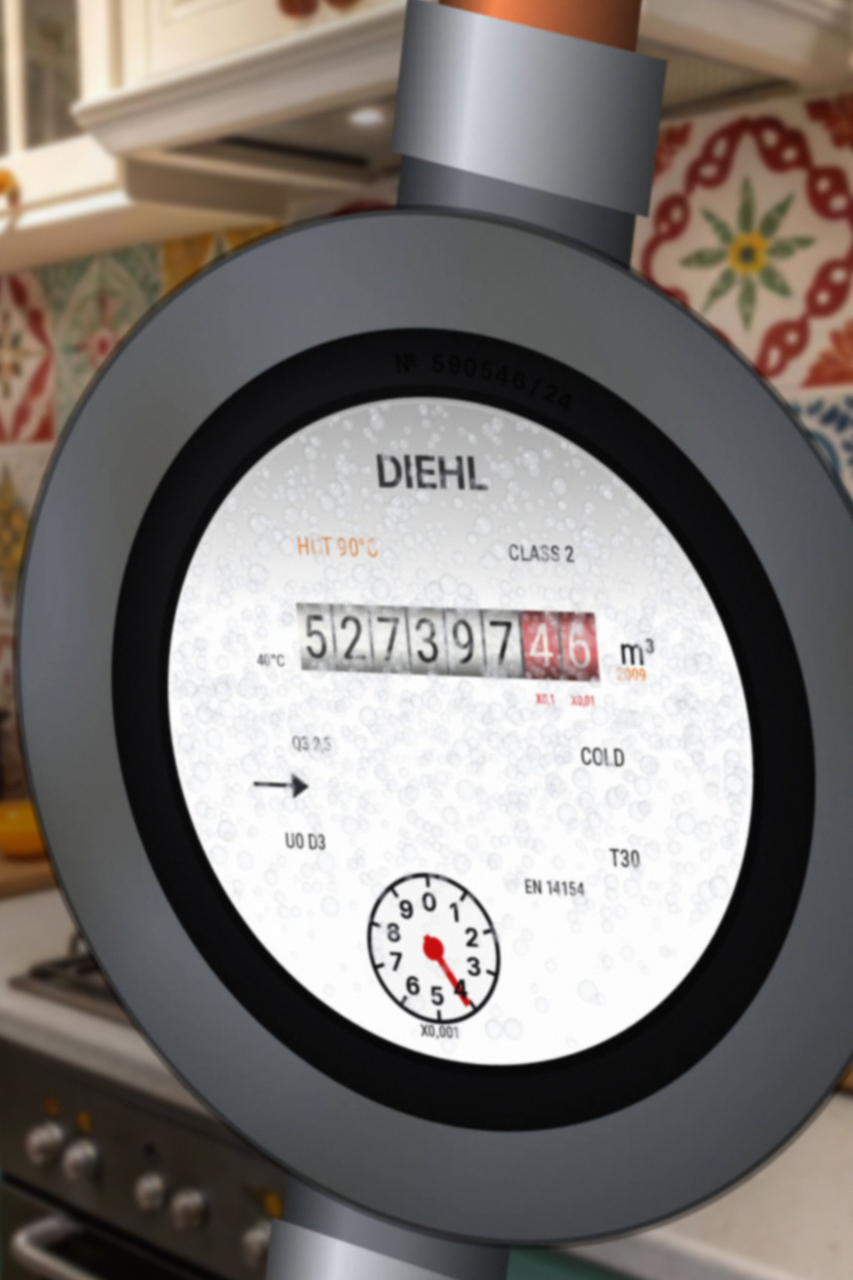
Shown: value=527397.464 unit=m³
